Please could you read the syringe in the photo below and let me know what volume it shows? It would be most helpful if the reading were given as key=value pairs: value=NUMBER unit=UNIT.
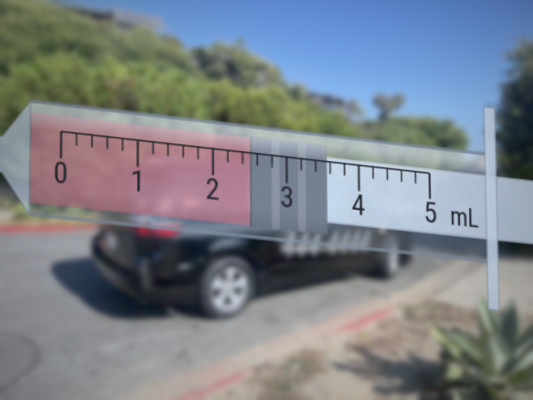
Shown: value=2.5 unit=mL
